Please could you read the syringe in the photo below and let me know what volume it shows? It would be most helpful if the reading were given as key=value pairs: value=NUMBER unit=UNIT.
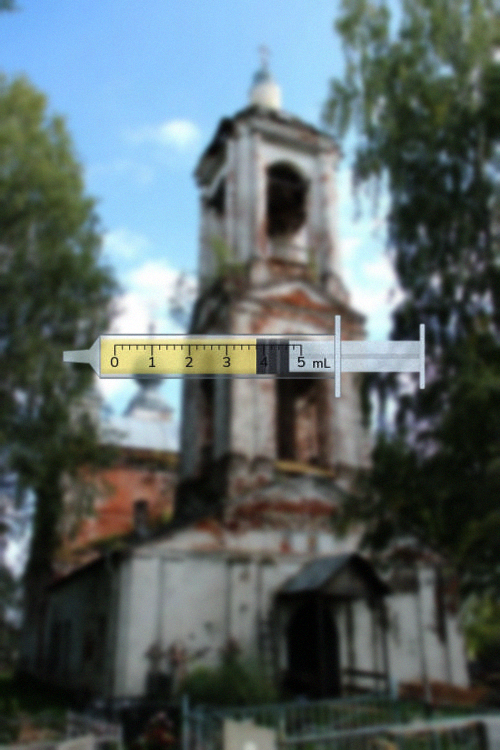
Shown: value=3.8 unit=mL
